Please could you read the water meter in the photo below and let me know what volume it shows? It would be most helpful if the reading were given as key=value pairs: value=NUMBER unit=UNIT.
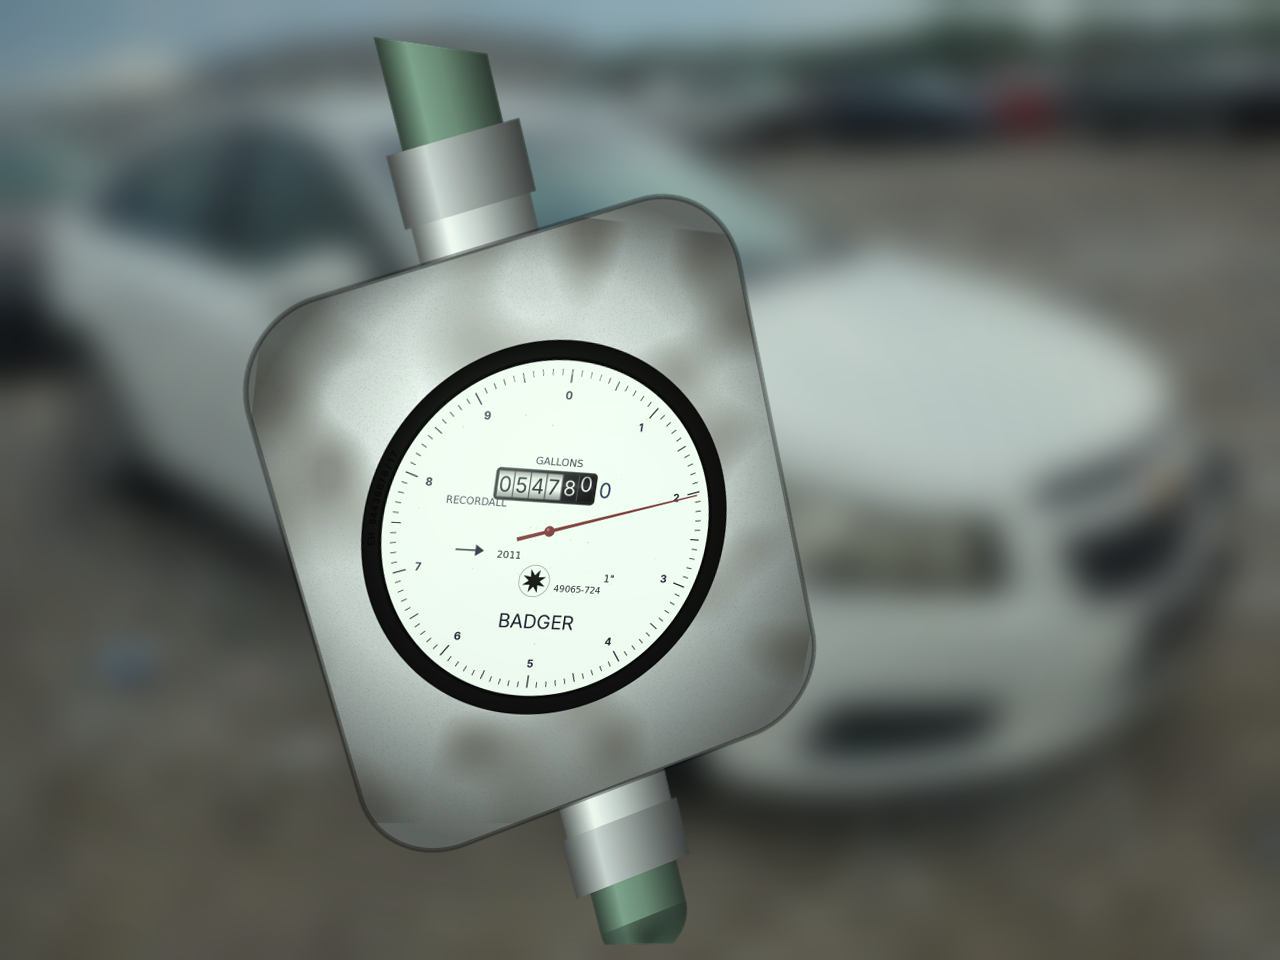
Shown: value=547802.0 unit=gal
